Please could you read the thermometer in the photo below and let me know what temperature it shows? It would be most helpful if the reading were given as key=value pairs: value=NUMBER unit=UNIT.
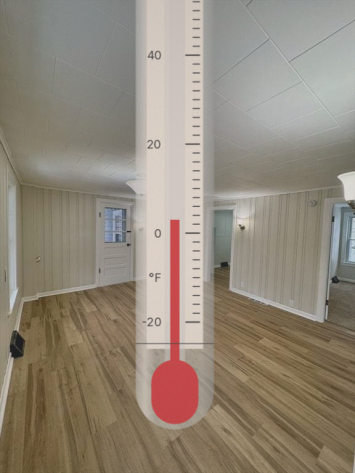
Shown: value=3 unit=°F
